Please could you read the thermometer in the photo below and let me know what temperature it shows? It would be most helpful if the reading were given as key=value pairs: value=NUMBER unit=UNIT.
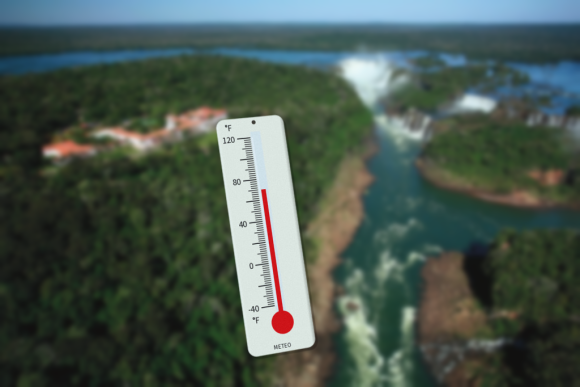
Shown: value=70 unit=°F
